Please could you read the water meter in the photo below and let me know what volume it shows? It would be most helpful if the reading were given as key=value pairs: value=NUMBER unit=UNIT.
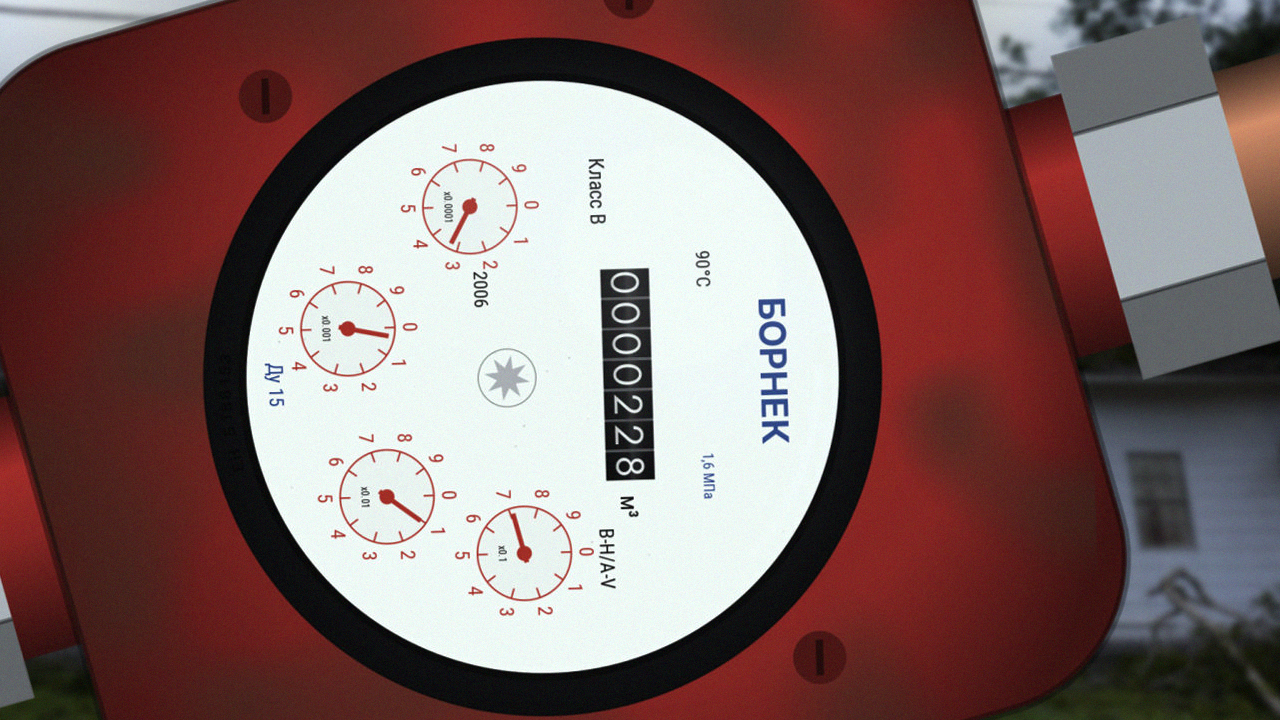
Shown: value=228.7103 unit=m³
